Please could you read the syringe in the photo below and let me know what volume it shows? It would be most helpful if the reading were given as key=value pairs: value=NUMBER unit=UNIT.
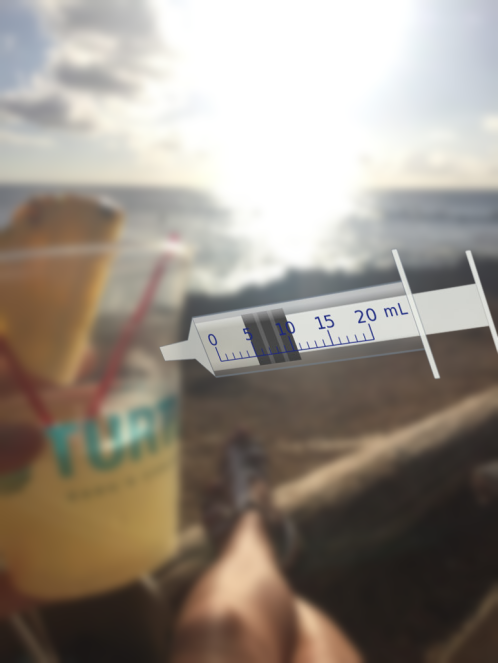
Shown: value=5 unit=mL
